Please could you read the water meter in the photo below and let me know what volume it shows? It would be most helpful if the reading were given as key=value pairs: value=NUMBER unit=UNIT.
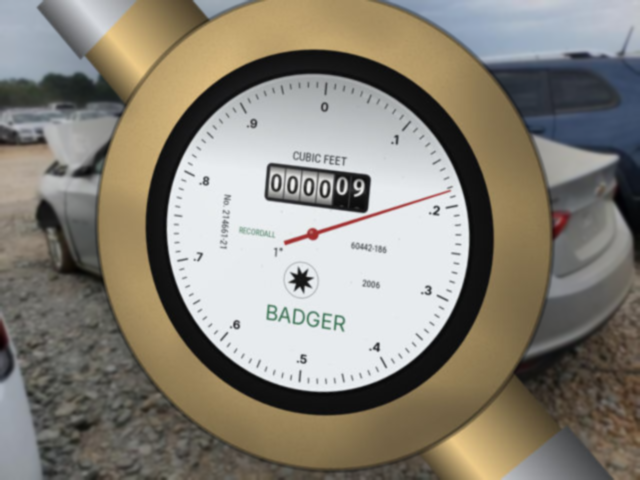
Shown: value=9.18 unit=ft³
